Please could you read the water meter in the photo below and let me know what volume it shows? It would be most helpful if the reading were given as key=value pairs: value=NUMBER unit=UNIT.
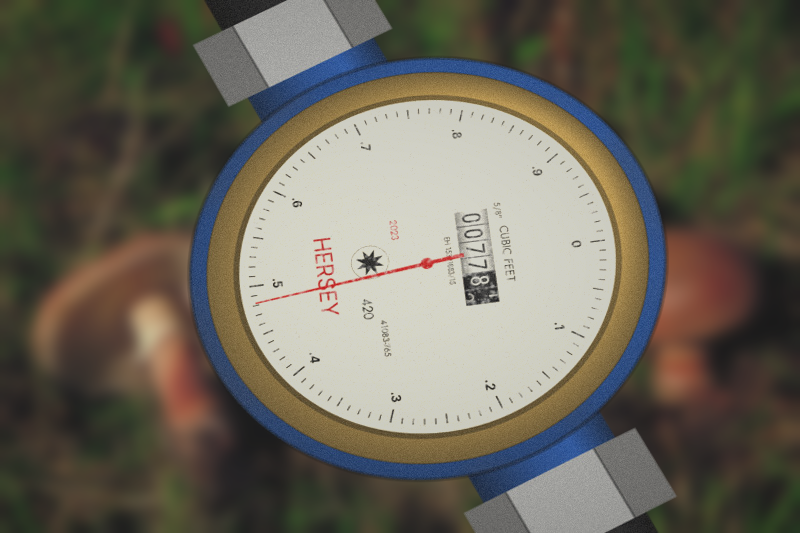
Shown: value=7781.48 unit=ft³
